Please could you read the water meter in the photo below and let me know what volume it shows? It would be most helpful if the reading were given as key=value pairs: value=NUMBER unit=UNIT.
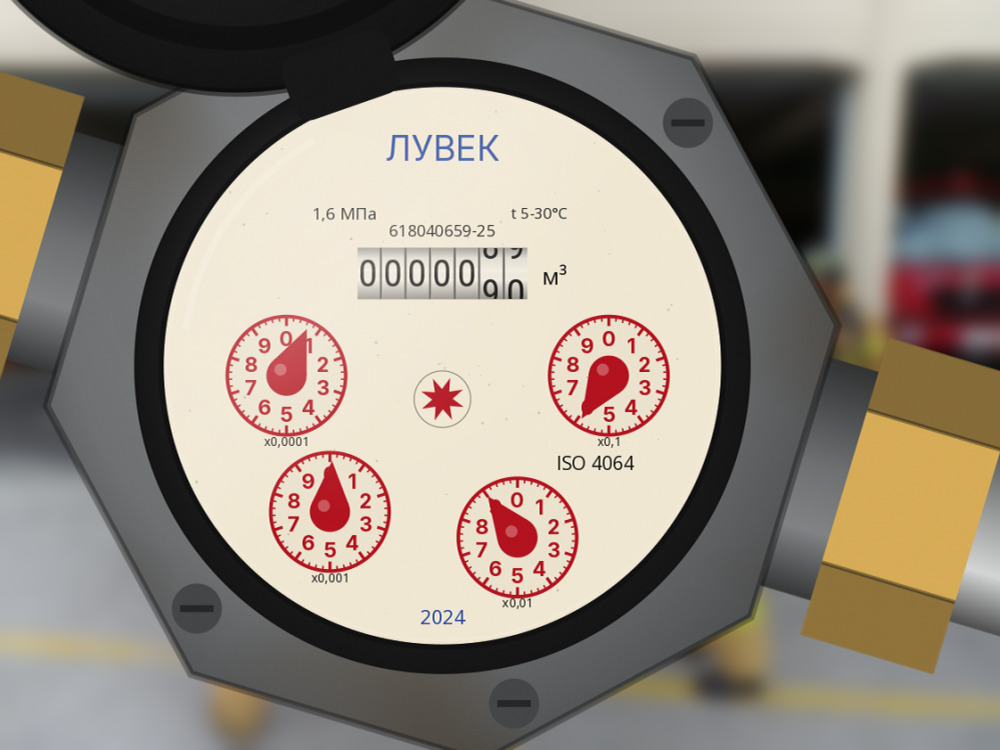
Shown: value=89.5900 unit=m³
